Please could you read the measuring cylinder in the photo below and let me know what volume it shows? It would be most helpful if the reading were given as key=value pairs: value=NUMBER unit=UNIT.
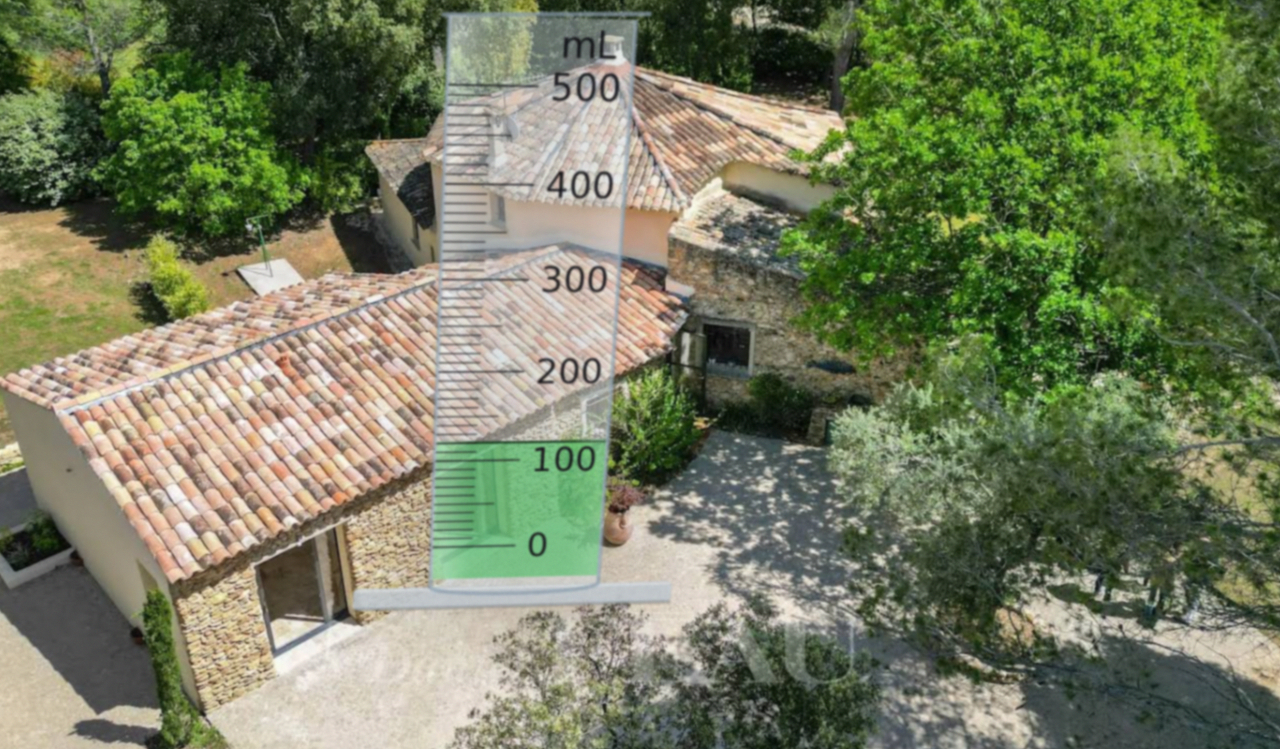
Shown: value=120 unit=mL
